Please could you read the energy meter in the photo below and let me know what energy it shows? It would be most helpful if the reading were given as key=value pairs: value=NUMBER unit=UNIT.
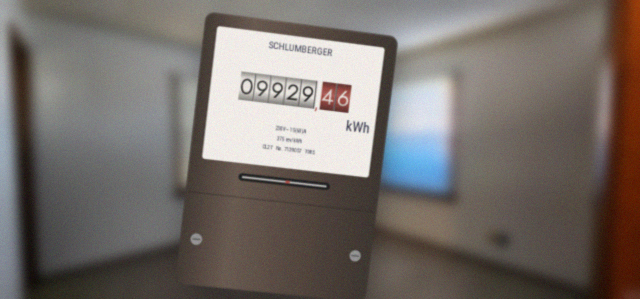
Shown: value=9929.46 unit=kWh
